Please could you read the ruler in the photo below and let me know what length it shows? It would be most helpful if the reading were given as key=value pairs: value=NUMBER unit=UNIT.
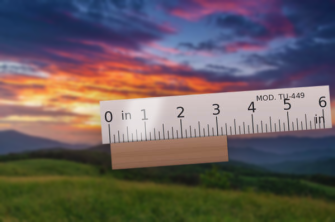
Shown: value=3.25 unit=in
